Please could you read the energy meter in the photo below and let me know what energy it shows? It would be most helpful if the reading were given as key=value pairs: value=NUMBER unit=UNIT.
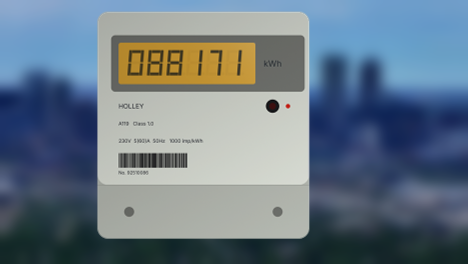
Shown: value=88171 unit=kWh
